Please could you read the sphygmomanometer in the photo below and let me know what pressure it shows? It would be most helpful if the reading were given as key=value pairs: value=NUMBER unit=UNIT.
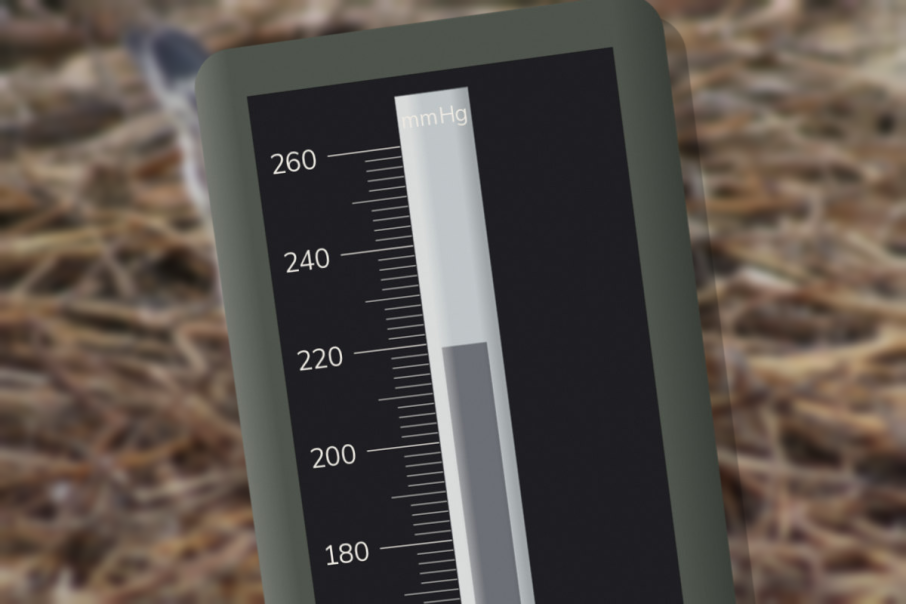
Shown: value=219 unit=mmHg
